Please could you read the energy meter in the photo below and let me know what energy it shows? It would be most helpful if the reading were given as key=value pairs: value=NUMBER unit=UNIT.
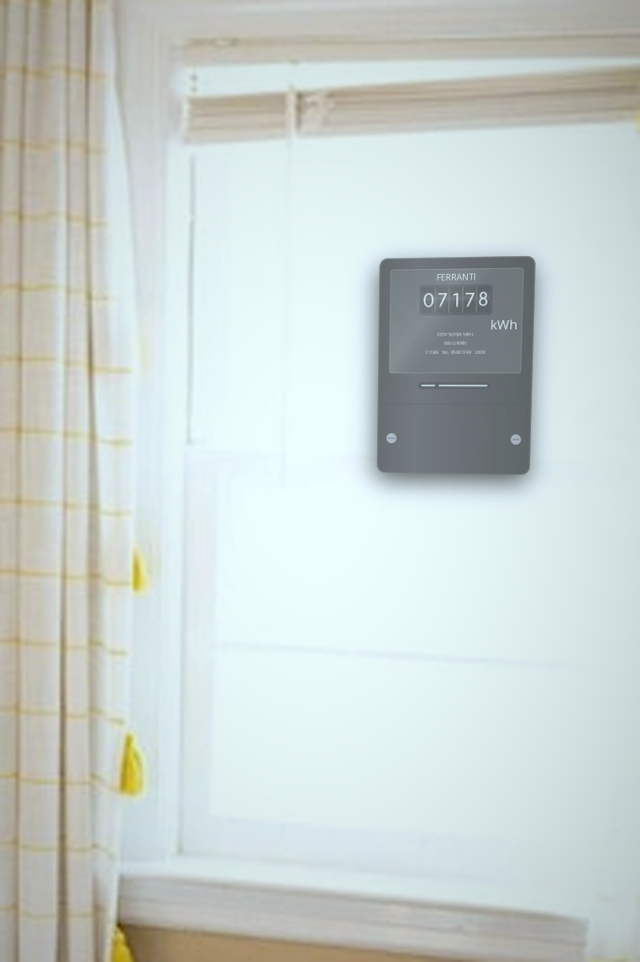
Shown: value=7178 unit=kWh
